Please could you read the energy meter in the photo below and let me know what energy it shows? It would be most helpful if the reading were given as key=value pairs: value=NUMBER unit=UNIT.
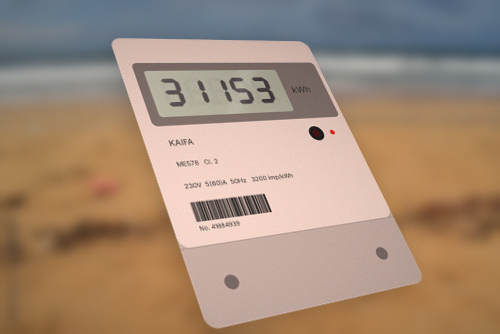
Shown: value=31153 unit=kWh
